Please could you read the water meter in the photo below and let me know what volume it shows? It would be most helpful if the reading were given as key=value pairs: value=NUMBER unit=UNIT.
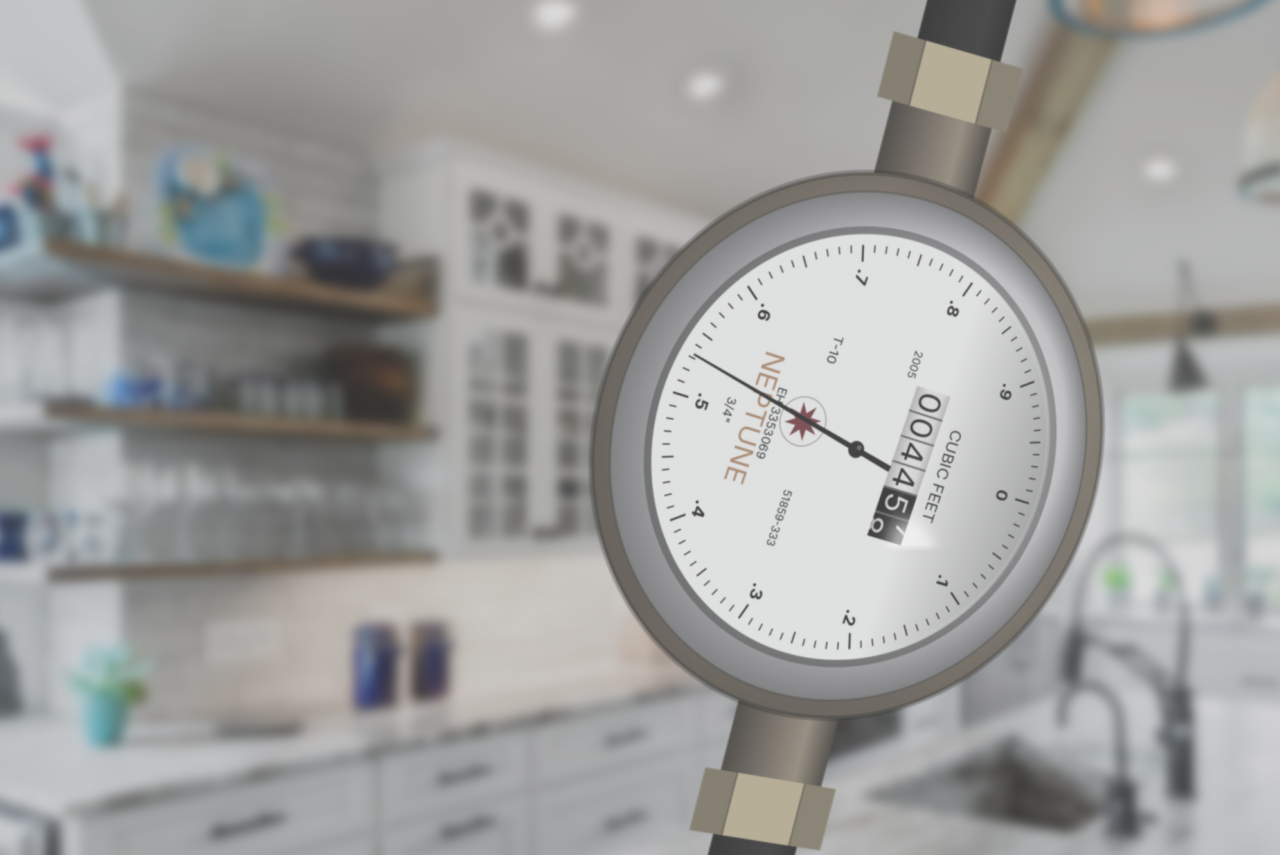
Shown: value=4457.53 unit=ft³
